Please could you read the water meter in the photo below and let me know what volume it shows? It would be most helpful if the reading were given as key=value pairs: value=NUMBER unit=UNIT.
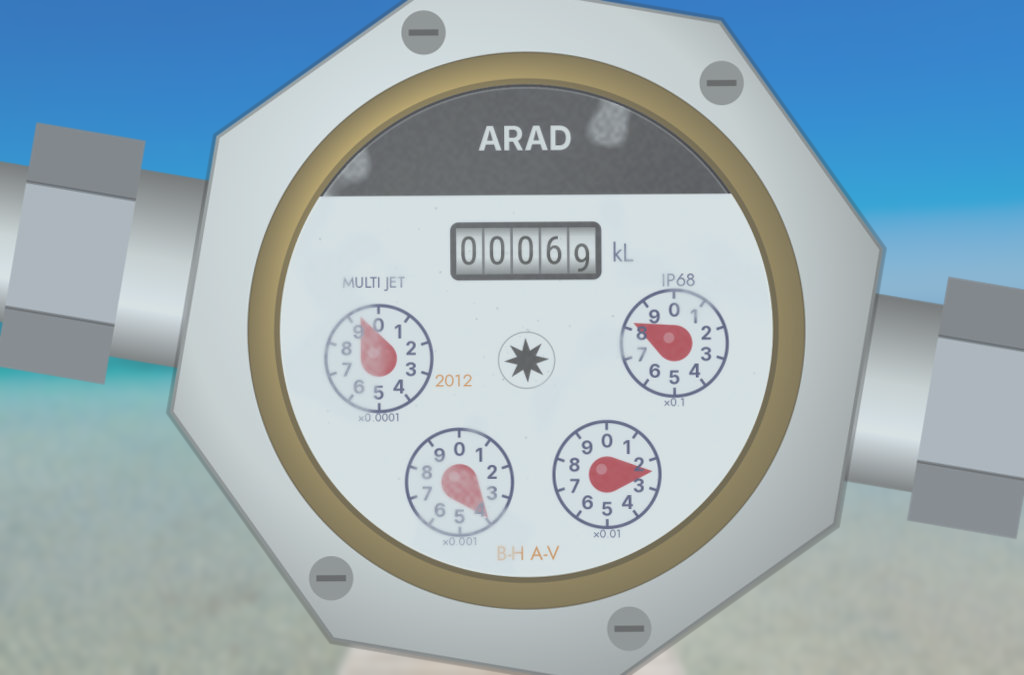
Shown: value=68.8239 unit=kL
